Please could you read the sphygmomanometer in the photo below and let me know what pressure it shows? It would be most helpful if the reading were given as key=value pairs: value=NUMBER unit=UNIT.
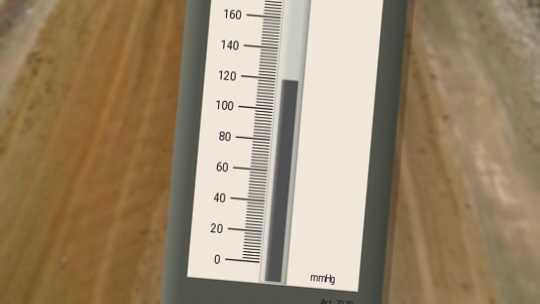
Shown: value=120 unit=mmHg
